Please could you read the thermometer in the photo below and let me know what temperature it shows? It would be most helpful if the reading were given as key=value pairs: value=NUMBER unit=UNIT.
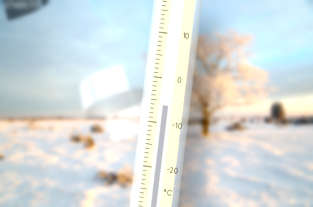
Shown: value=-6 unit=°C
